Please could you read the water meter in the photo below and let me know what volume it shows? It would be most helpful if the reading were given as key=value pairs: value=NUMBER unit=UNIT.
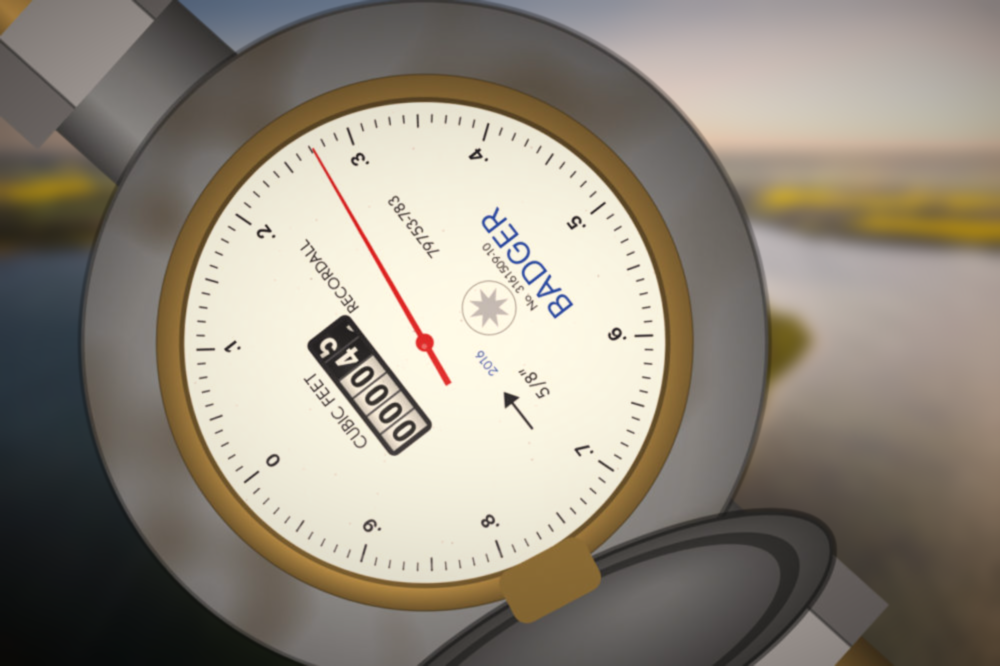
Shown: value=45.27 unit=ft³
